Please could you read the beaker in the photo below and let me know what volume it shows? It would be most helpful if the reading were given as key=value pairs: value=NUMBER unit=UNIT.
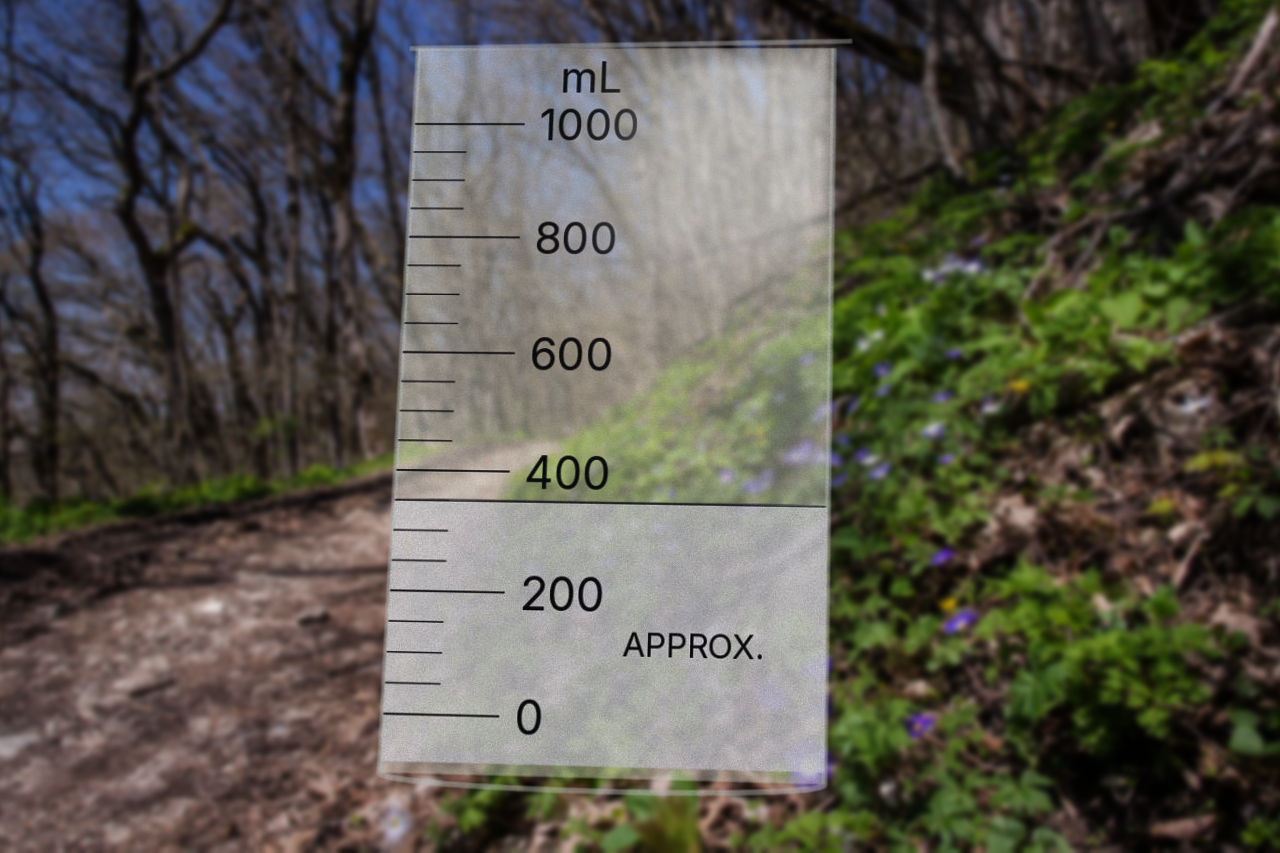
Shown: value=350 unit=mL
